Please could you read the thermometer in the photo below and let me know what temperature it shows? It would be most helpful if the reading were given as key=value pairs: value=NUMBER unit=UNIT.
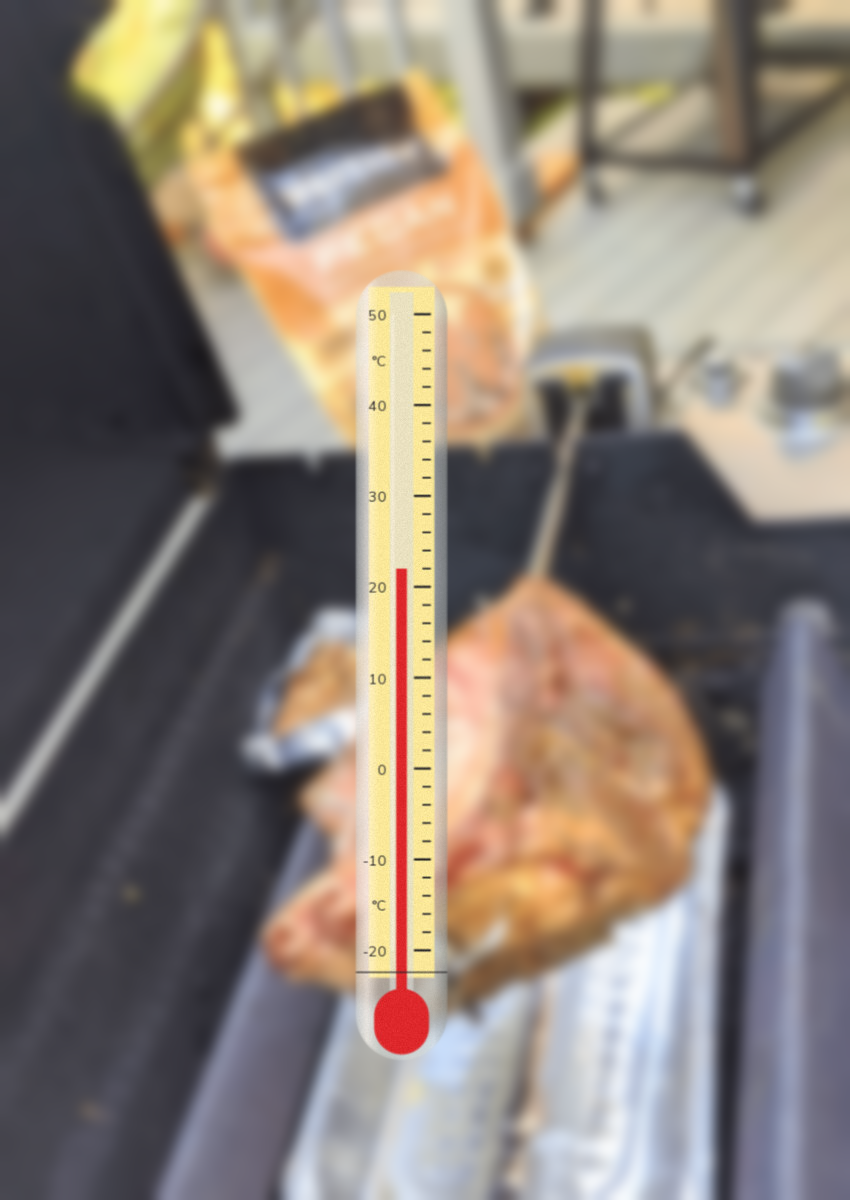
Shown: value=22 unit=°C
